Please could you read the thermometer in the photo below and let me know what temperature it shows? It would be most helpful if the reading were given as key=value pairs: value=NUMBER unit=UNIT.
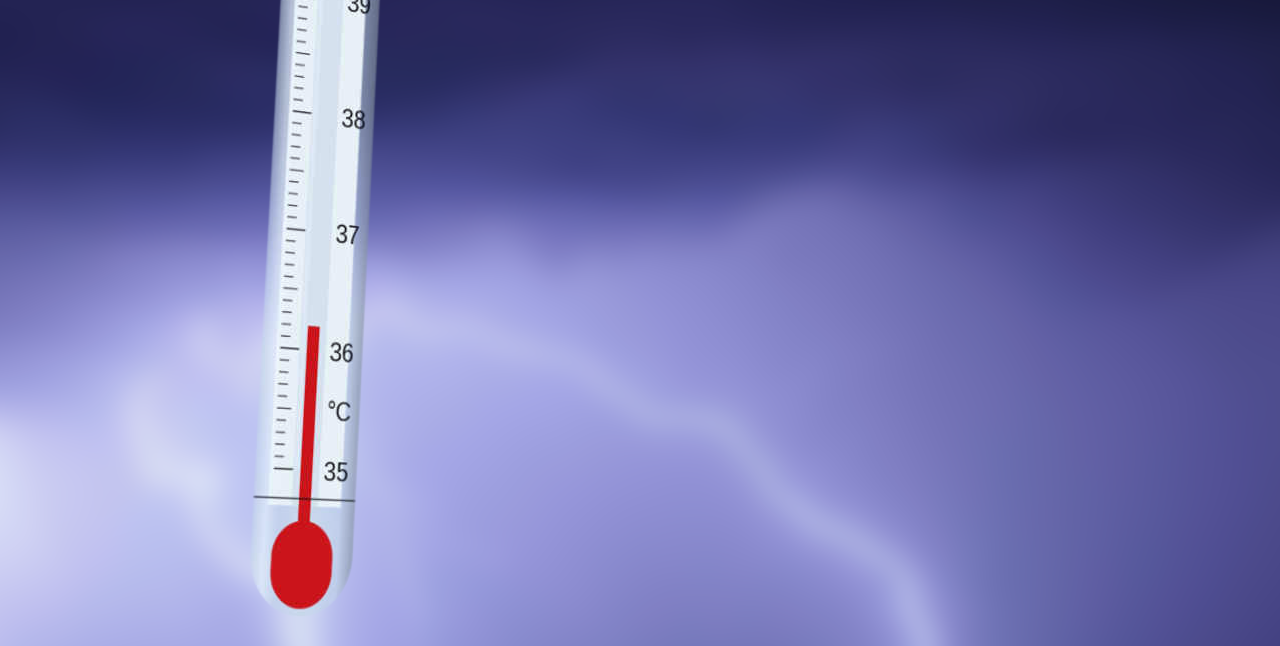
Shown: value=36.2 unit=°C
